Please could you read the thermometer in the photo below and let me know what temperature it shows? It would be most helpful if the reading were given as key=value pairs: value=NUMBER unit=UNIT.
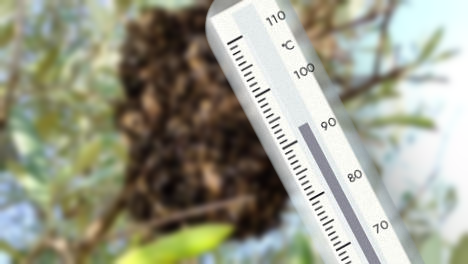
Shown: value=92 unit=°C
